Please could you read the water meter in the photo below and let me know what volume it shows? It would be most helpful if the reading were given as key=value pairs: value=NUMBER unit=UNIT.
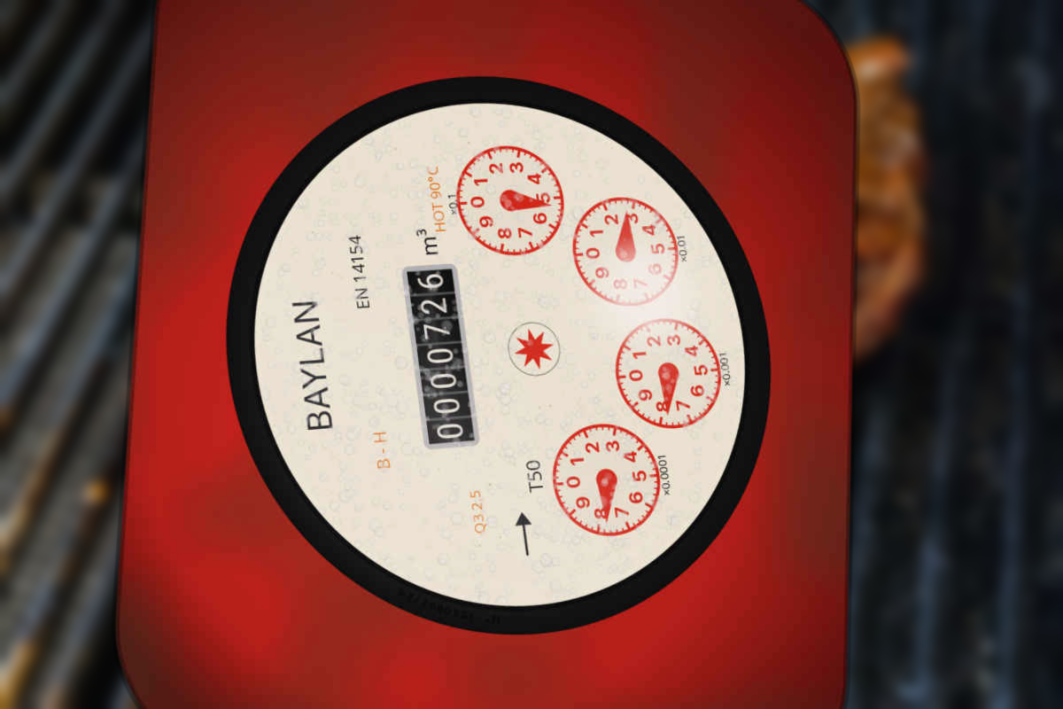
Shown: value=726.5277 unit=m³
